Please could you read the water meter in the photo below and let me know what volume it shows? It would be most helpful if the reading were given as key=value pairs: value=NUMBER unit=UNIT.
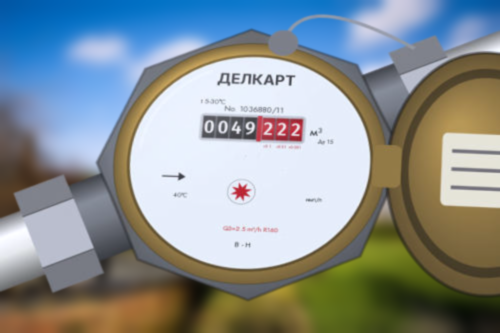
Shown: value=49.222 unit=m³
